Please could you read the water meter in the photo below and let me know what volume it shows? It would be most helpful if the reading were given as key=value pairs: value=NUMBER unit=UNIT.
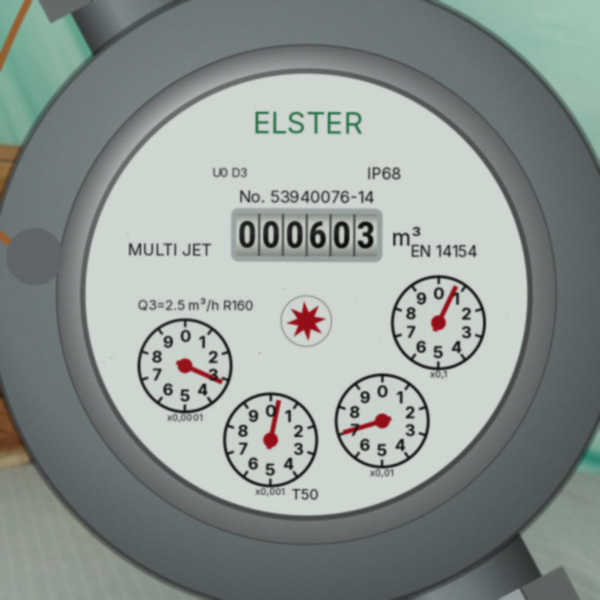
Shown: value=603.0703 unit=m³
